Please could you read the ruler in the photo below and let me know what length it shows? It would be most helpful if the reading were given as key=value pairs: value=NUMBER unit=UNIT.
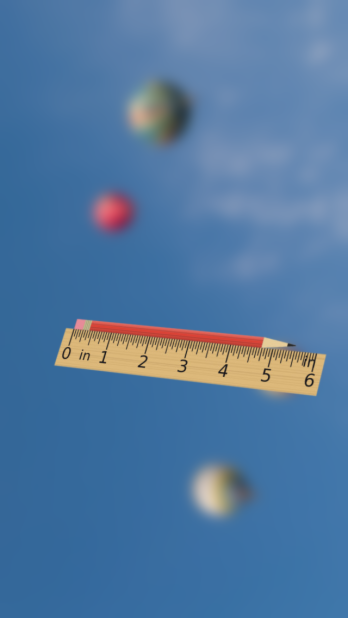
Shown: value=5.5 unit=in
